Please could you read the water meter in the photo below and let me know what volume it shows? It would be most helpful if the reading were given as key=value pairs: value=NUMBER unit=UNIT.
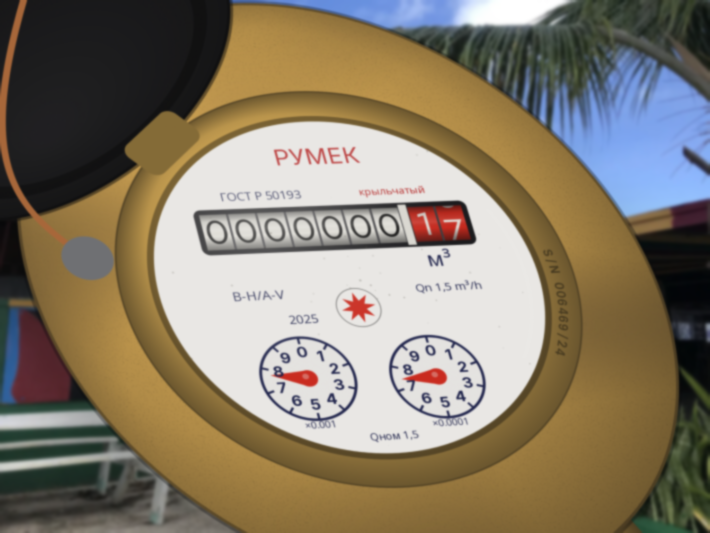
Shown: value=0.1677 unit=m³
